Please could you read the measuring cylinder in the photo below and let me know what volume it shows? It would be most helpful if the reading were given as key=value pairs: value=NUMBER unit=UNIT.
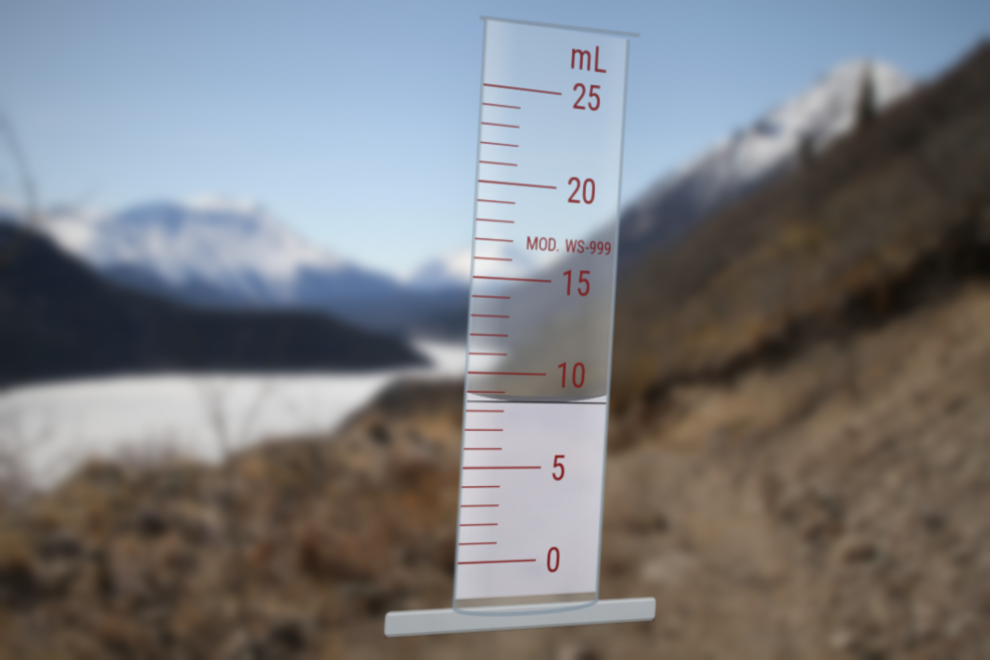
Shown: value=8.5 unit=mL
